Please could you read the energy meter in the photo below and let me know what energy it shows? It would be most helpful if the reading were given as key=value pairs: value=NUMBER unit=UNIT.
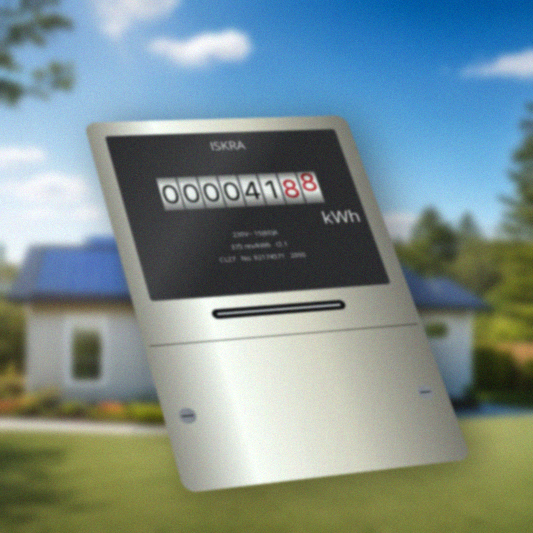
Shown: value=41.88 unit=kWh
